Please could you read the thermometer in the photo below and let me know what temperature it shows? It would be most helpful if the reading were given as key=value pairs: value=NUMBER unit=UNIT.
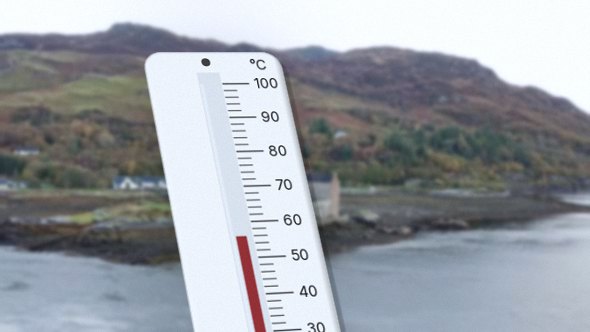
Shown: value=56 unit=°C
